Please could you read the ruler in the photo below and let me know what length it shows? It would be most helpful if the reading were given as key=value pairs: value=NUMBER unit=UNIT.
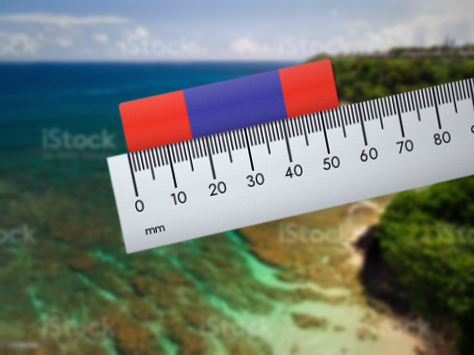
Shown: value=55 unit=mm
